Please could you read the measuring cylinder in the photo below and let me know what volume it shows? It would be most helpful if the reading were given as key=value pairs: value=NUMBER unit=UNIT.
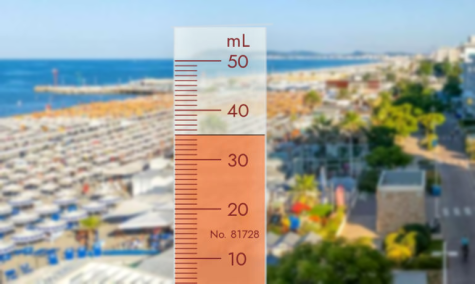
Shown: value=35 unit=mL
